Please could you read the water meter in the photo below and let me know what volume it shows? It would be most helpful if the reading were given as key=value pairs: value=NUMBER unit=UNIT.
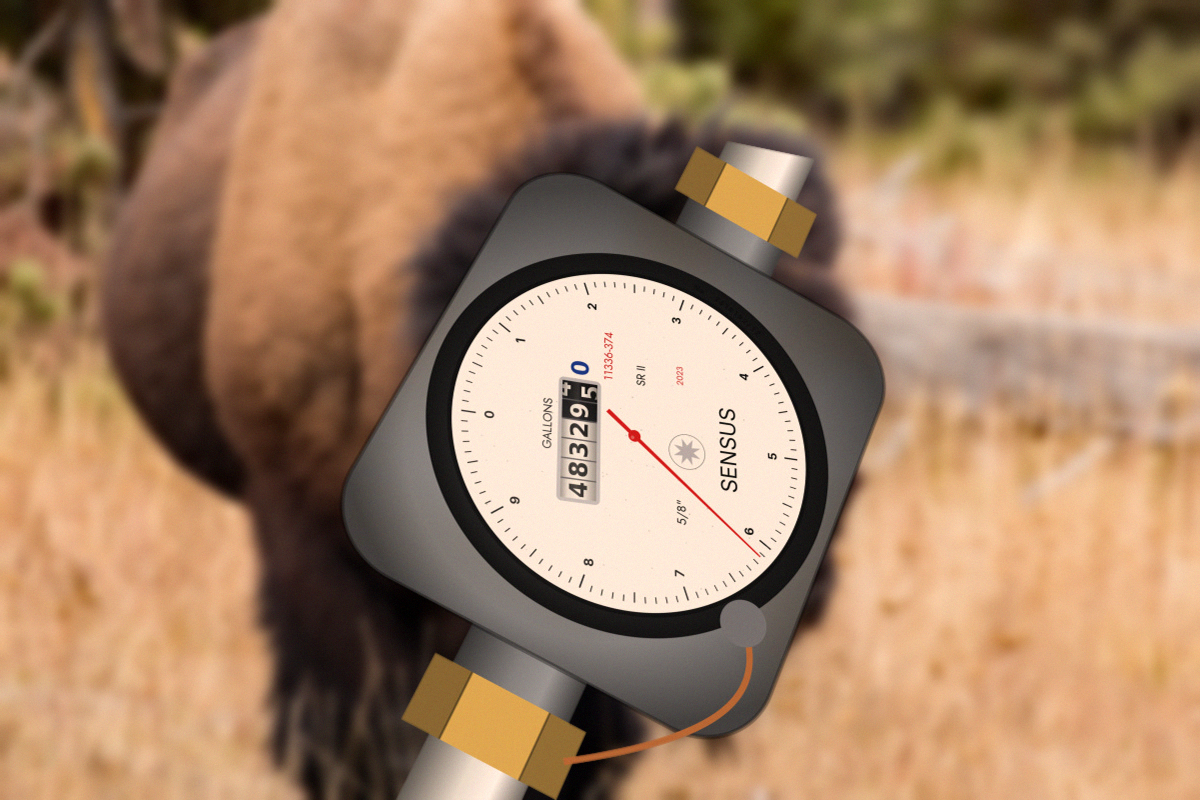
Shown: value=4832946.1 unit=gal
